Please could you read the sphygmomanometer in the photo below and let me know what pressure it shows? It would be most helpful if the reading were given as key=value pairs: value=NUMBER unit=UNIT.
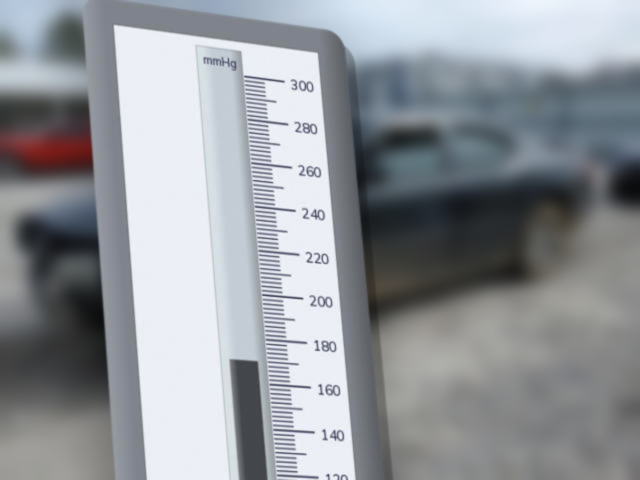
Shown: value=170 unit=mmHg
